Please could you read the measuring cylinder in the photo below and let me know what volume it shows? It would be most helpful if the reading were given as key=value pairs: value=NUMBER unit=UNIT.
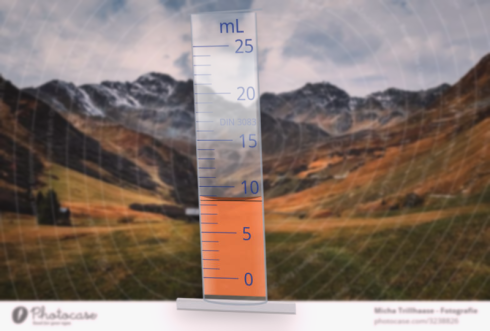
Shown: value=8.5 unit=mL
